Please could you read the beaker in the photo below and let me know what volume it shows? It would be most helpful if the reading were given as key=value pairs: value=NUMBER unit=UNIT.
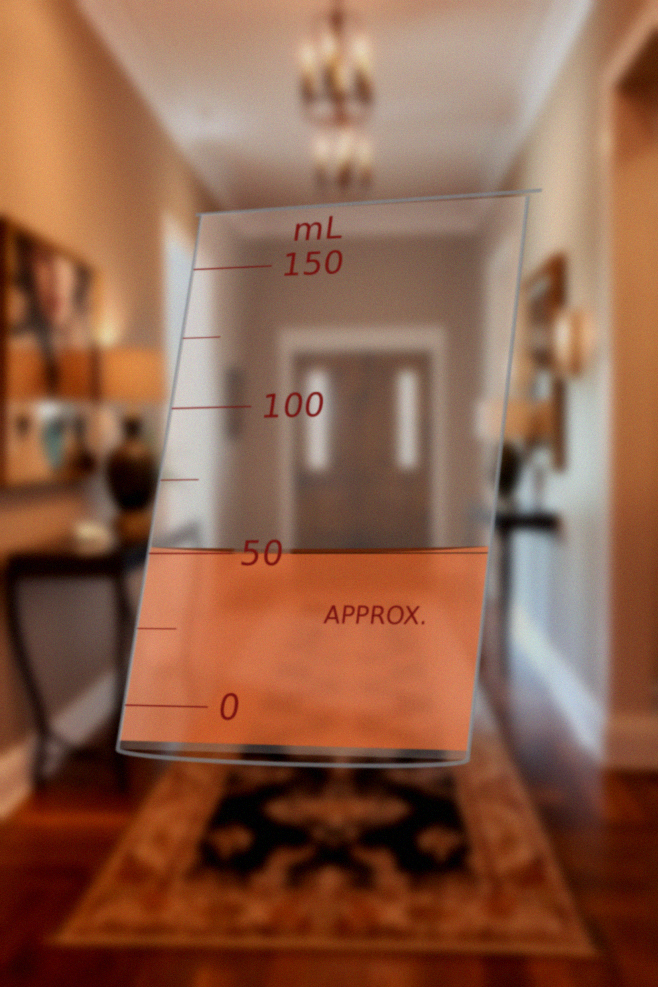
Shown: value=50 unit=mL
